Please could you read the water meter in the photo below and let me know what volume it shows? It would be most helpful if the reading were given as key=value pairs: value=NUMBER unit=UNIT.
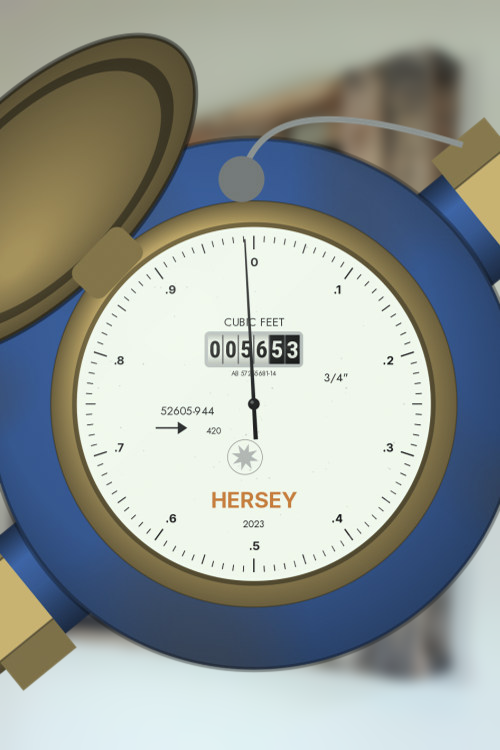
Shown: value=5652.99 unit=ft³
